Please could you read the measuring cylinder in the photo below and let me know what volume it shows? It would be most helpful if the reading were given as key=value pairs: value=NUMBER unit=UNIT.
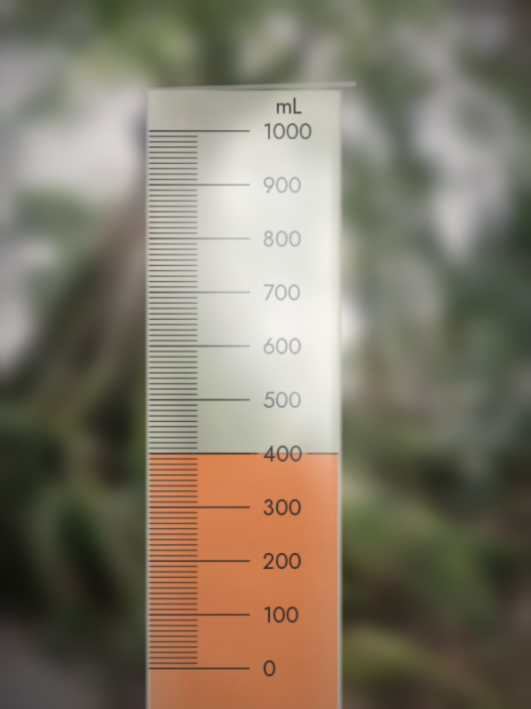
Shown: value=400 unit=mL
